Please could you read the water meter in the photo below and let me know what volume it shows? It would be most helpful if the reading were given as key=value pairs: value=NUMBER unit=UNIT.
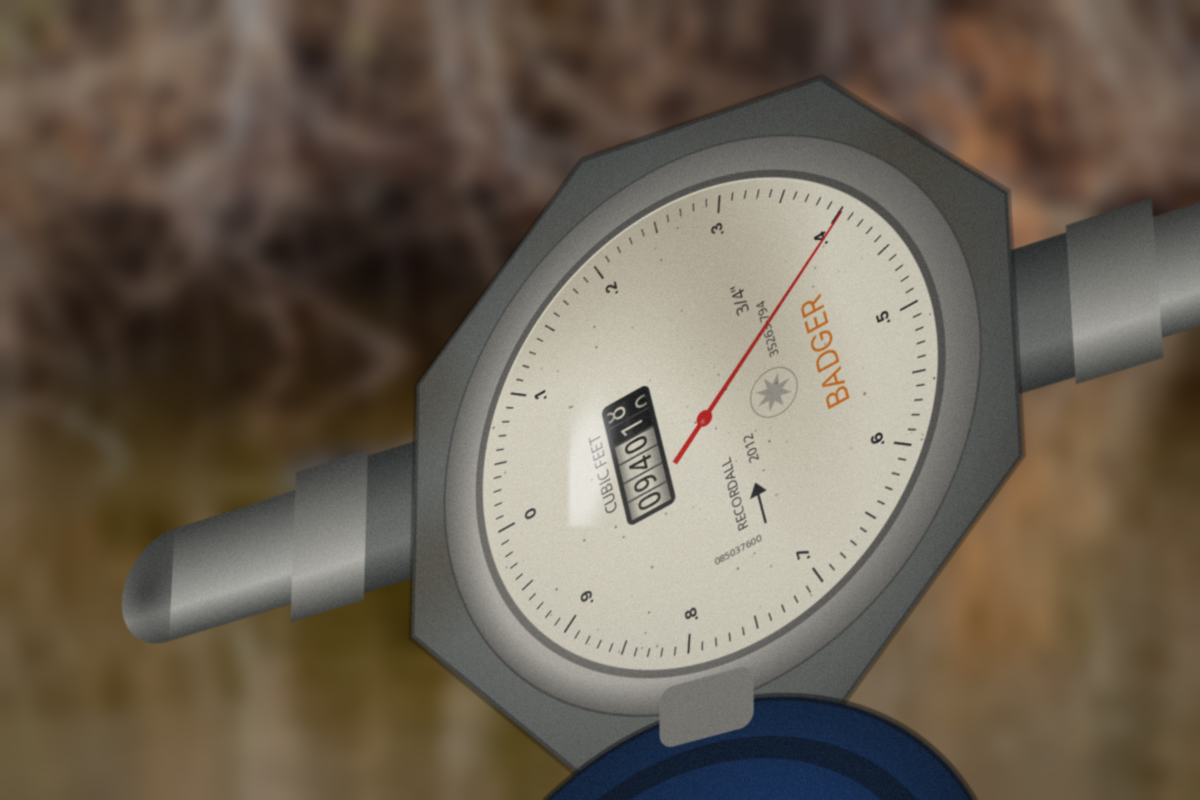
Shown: value=94018.40 unit=ft³
